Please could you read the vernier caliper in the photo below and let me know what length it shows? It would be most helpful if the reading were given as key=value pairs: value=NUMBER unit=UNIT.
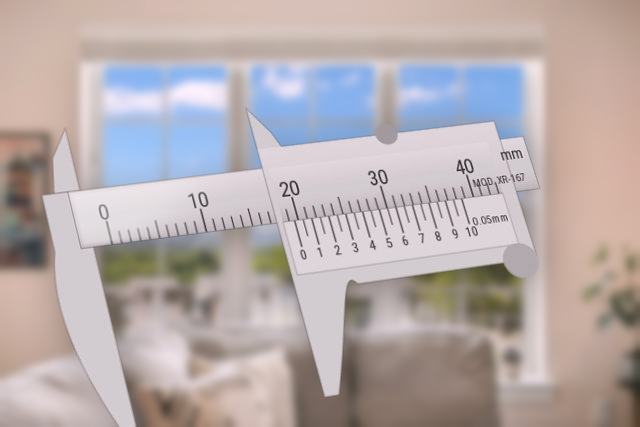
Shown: value=19.6 unit=mm
